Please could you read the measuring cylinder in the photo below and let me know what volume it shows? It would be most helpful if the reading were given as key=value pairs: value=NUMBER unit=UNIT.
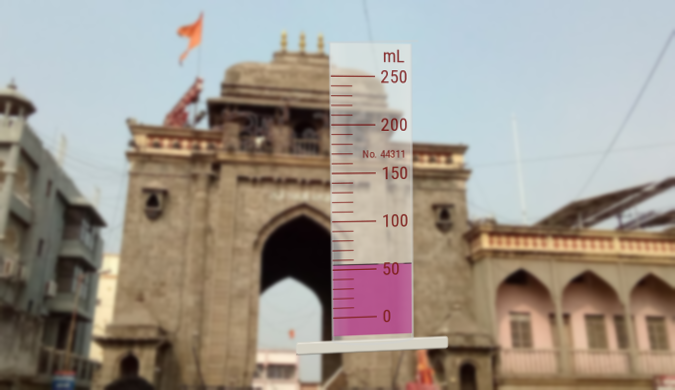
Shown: value=55 unit=mL
